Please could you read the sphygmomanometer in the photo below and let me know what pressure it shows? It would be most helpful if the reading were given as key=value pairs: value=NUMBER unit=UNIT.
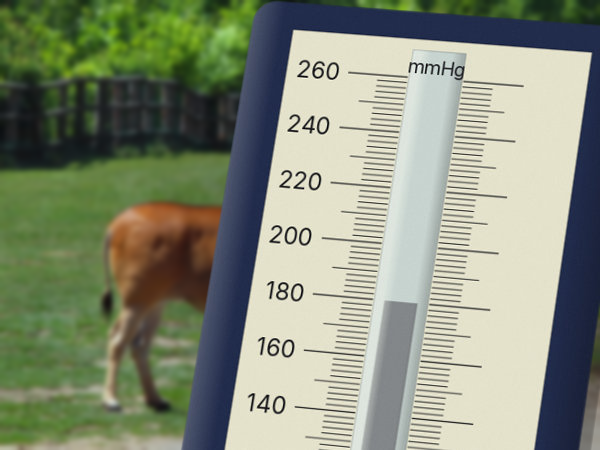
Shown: value=180 unit=mmHg
